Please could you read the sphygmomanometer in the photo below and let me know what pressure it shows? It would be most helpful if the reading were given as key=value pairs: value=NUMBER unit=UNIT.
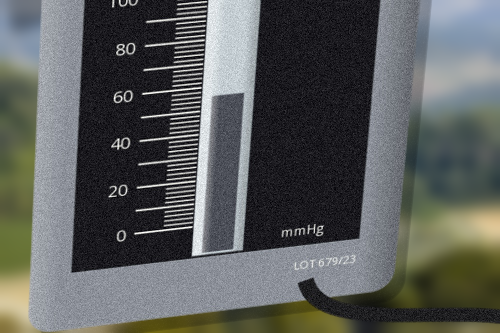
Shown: value=56 unit=mmHg
